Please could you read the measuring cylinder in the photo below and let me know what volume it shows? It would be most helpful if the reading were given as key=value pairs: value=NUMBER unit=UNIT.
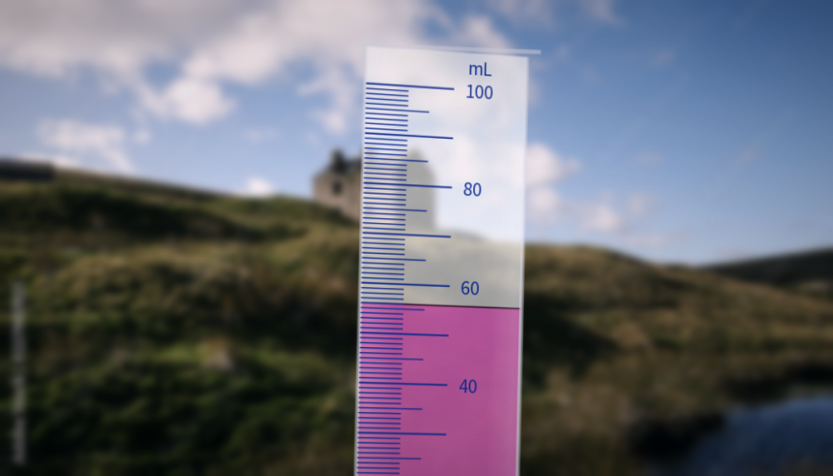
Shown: value=56 unit=mL
